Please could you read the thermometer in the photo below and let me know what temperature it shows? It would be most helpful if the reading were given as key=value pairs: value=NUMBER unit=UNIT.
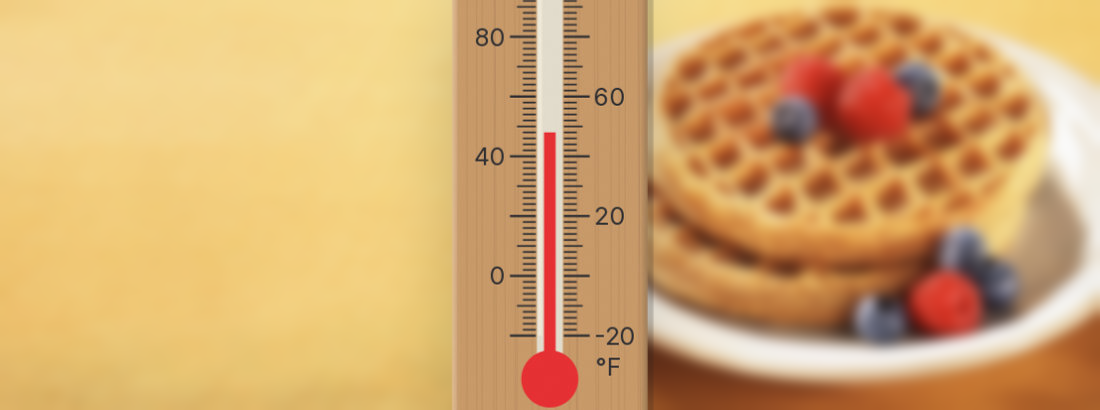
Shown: value=48 unit=°F
